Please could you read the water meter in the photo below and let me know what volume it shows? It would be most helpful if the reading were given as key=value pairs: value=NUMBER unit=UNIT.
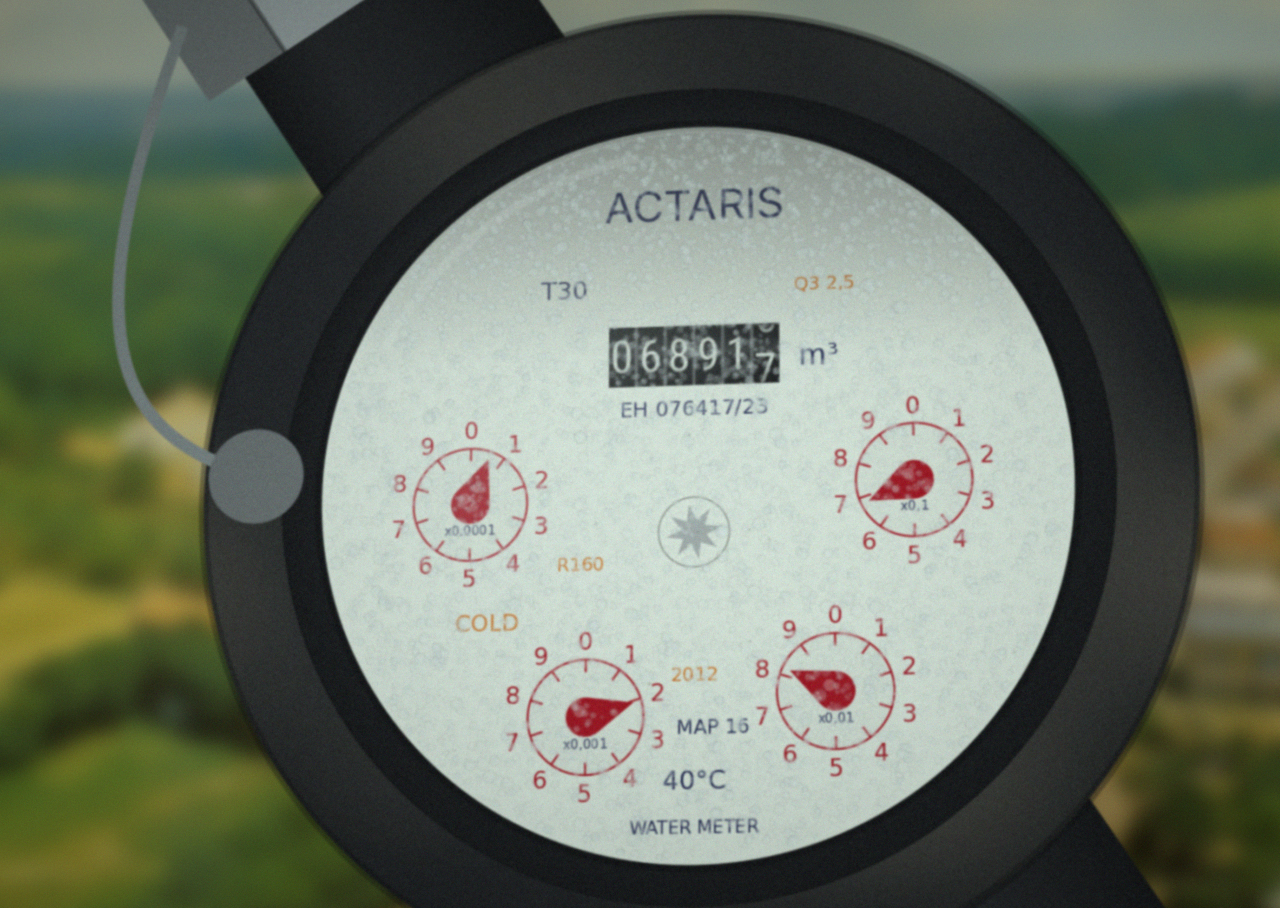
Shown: value=68916.6820 unit=m³
